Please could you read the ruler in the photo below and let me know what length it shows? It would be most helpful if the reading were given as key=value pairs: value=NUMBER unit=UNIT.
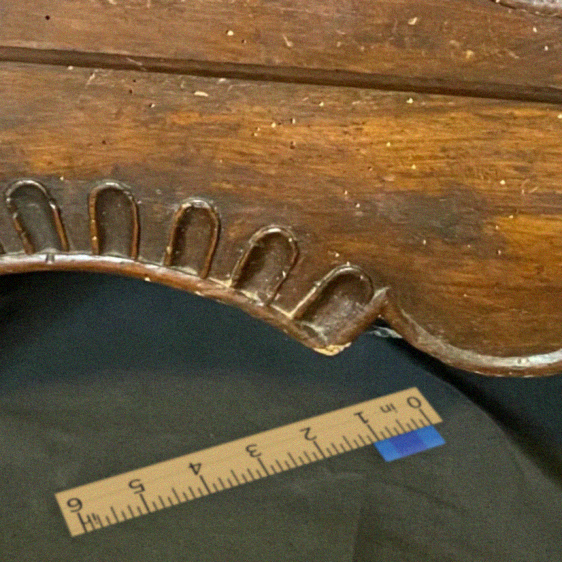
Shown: value=1.125 unit=in
